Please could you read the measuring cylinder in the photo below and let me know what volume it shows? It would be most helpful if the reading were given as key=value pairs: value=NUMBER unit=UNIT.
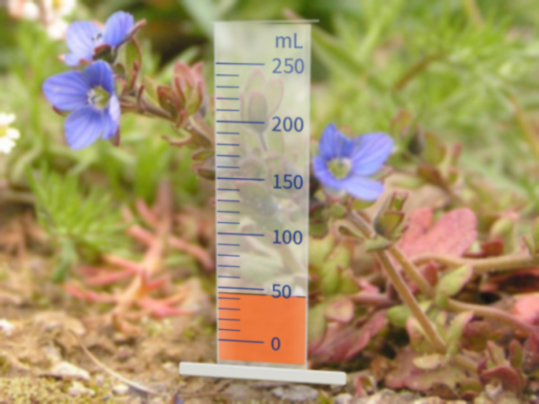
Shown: value=45 unit=mL
